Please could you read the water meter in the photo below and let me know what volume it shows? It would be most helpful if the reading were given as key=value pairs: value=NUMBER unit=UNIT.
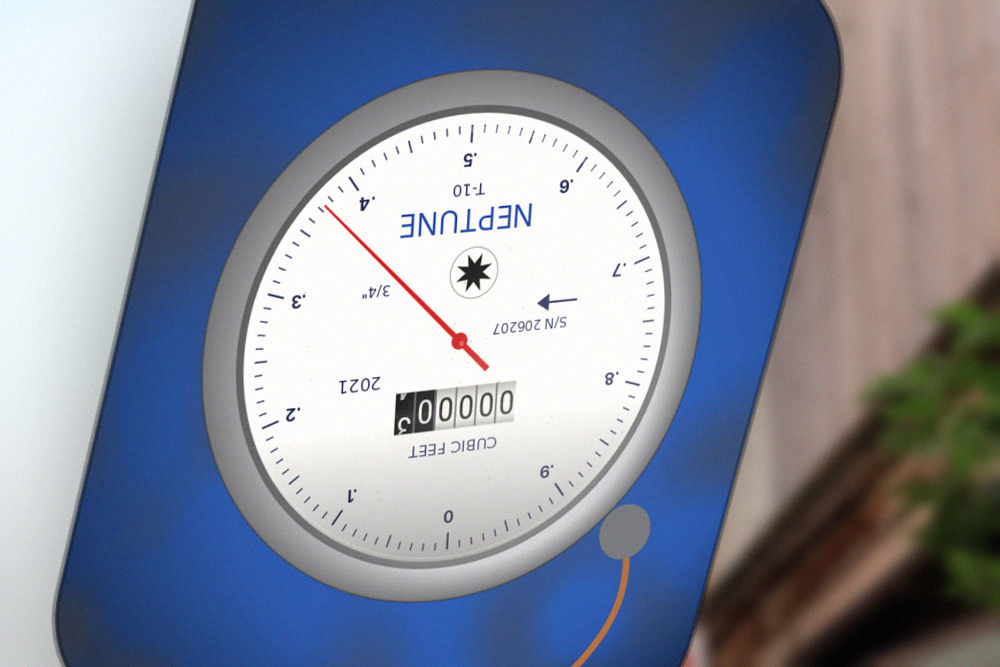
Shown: value=3.37 unit=ft³
